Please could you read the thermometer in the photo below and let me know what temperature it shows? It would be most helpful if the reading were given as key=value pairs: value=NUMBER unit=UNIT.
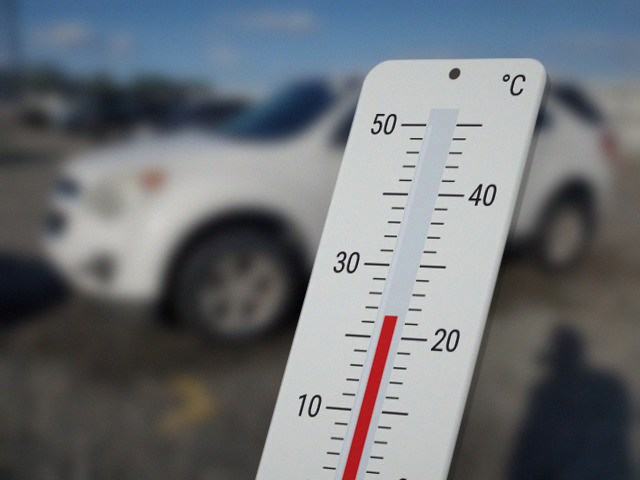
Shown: value=23 unit=°C
